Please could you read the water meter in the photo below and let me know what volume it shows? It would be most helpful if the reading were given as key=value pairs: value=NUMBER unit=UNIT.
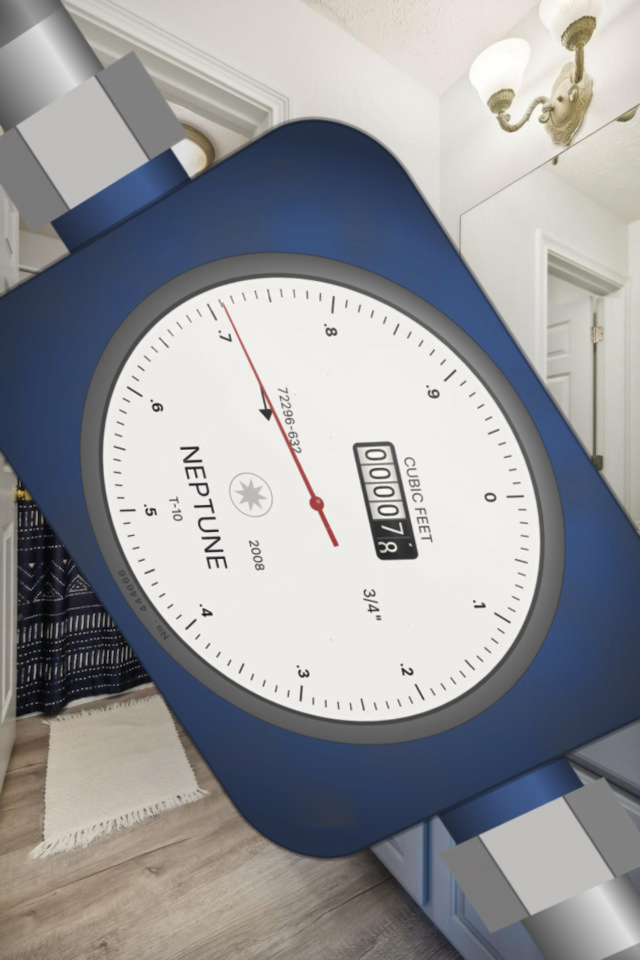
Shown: value=77.71 unit=ft³
